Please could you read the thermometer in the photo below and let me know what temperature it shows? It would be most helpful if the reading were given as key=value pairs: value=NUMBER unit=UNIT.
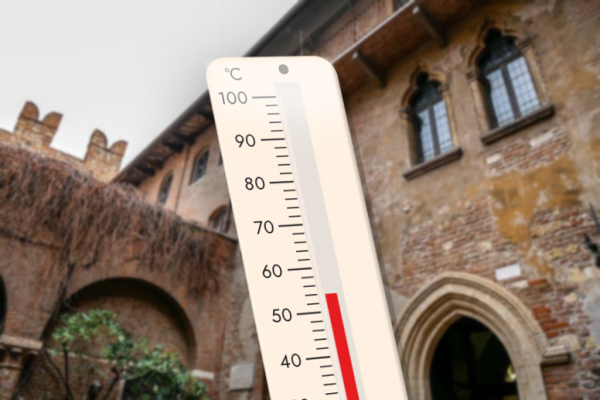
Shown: value=54 unit=°C
